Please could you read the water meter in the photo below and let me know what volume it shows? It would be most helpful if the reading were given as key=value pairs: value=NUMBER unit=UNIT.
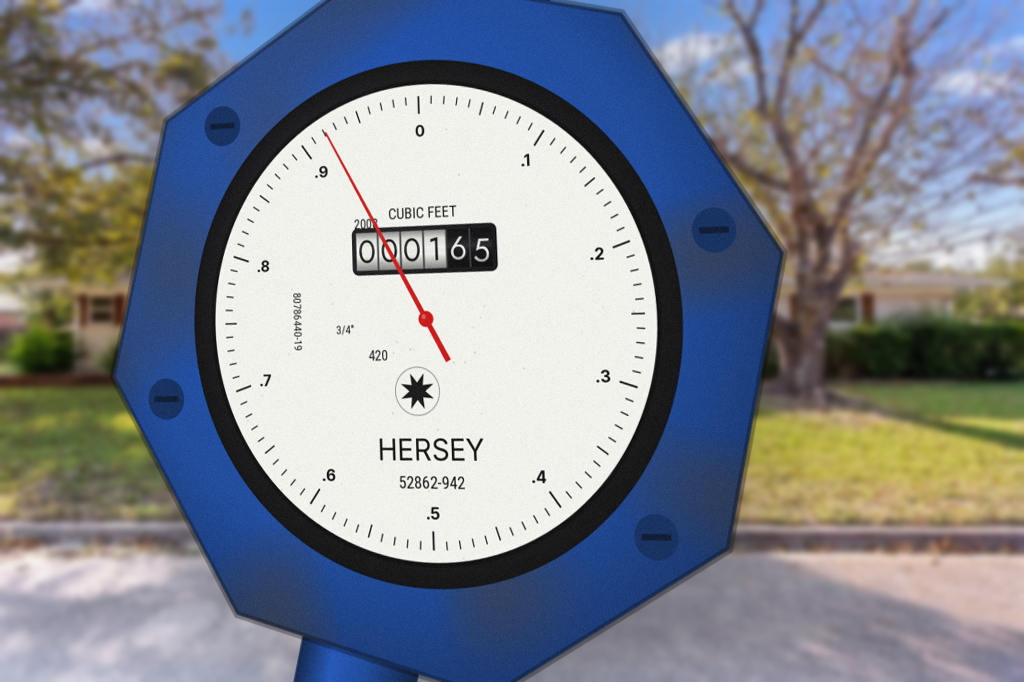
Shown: value=164.92 unit=ft³
